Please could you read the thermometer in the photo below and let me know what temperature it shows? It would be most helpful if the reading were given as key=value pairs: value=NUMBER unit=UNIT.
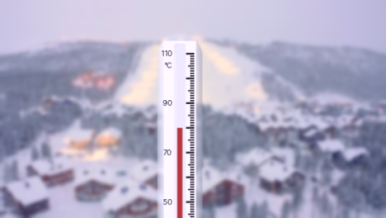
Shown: value=80 unit=°C
